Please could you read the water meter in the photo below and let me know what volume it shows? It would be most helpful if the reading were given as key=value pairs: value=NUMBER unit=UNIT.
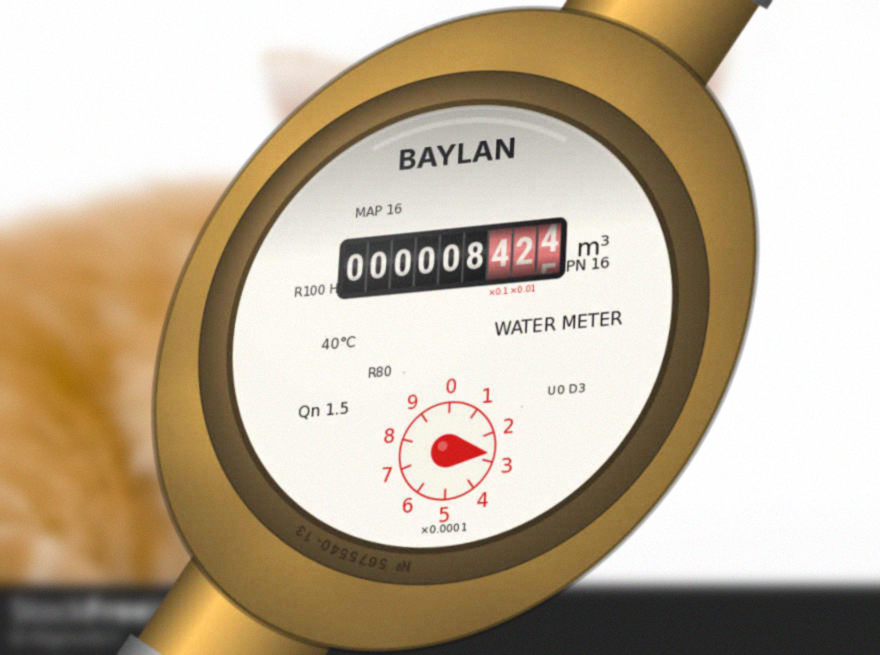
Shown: value=8.4242 unit=m³
